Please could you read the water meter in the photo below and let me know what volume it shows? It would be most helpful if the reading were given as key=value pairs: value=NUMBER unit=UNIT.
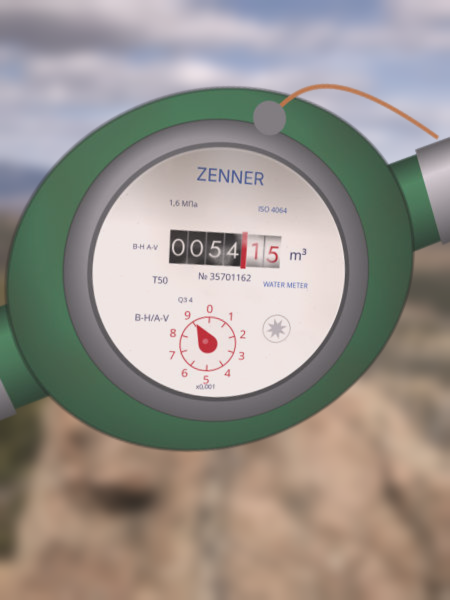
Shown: value=54.149 unit=m³
